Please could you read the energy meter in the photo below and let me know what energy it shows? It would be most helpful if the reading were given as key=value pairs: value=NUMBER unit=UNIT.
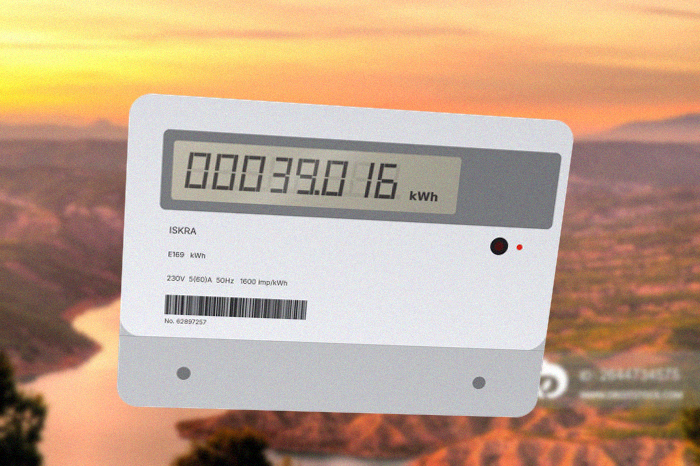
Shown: value=39.016 unit=kWh
